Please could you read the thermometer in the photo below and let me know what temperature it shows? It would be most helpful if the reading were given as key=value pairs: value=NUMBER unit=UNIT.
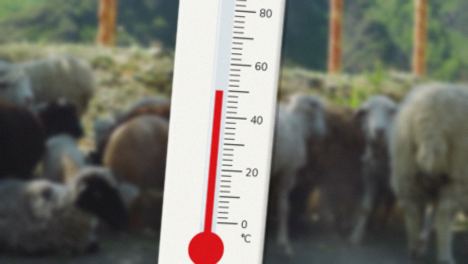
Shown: value=50 unit=°C
